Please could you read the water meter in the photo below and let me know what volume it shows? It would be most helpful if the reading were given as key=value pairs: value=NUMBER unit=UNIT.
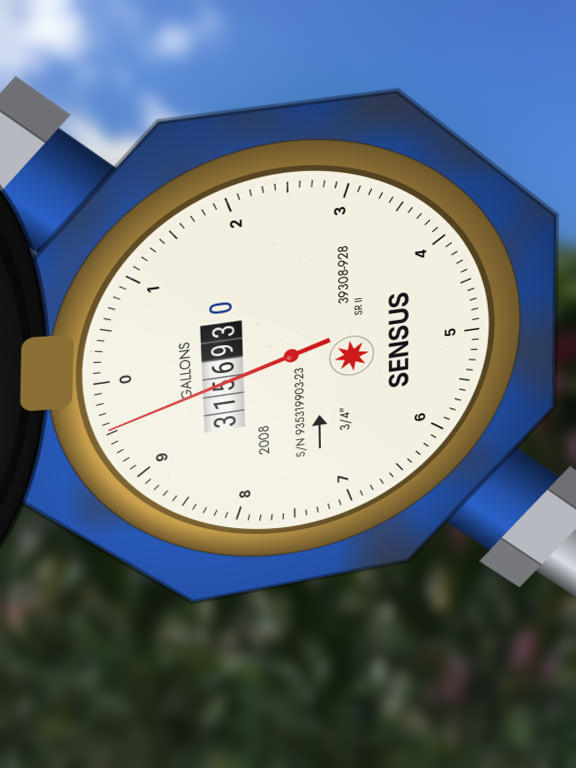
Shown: value=3156929.5 unit=gal
